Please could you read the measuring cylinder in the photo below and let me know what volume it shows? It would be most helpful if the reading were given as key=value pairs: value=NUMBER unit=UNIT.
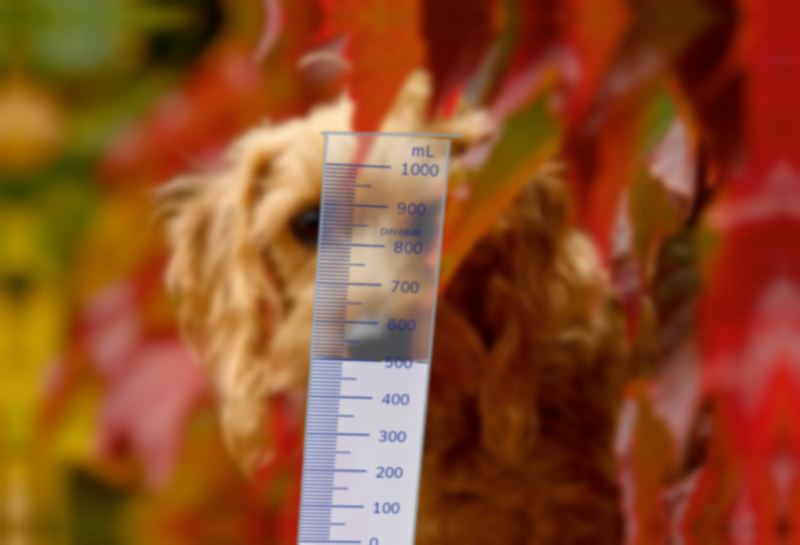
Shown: value=500 unit=mL
